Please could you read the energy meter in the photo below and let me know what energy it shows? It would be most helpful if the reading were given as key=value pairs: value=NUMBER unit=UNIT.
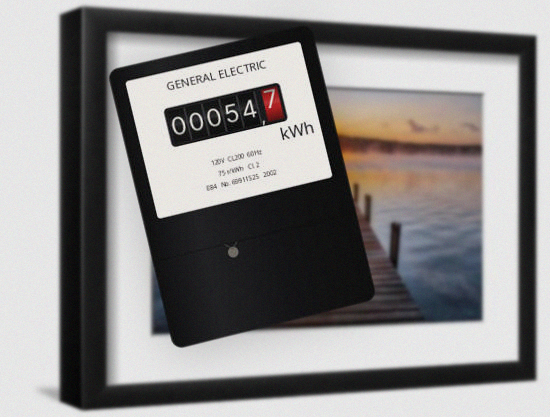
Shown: value=54.7 unit=kWh
